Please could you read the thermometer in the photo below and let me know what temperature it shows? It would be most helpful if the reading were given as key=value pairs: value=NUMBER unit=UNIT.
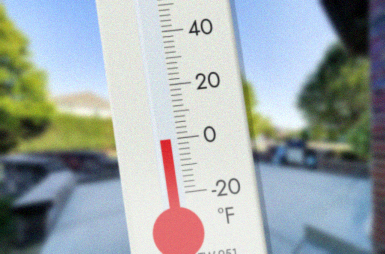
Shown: value=0 unit=°F
